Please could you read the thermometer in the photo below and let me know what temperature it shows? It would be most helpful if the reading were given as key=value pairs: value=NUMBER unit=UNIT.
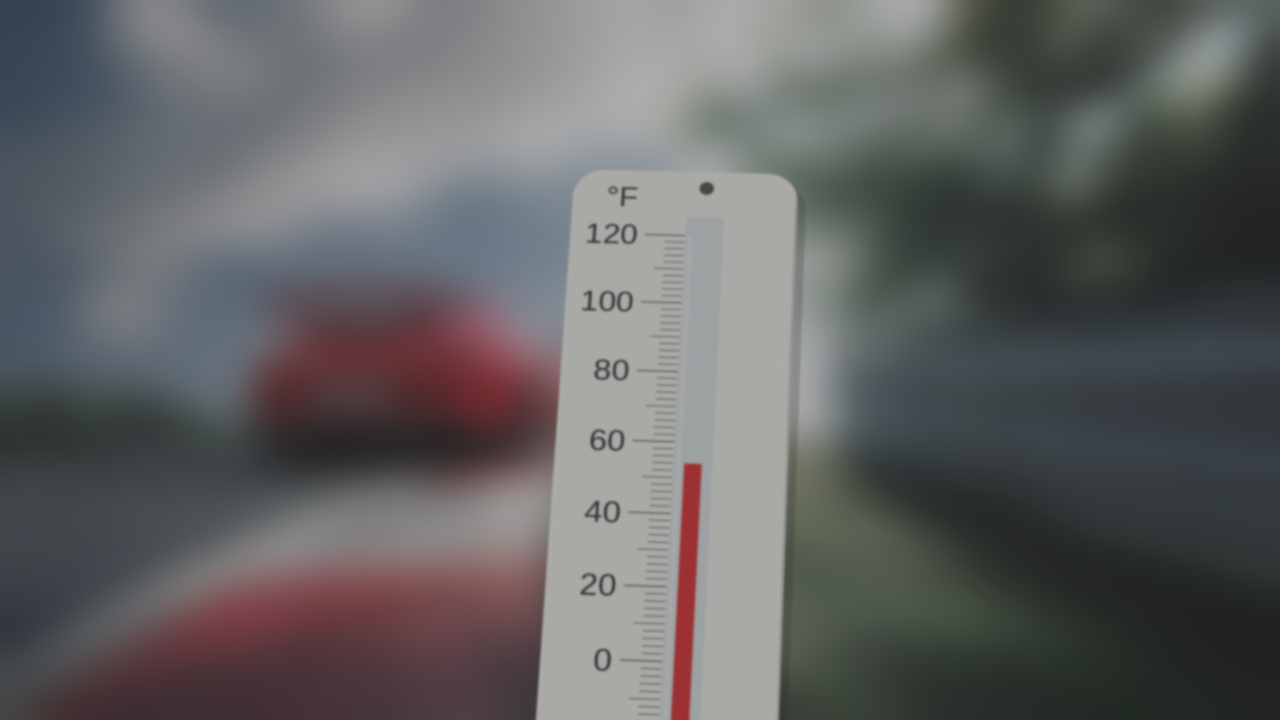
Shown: value=54 unit=°F
